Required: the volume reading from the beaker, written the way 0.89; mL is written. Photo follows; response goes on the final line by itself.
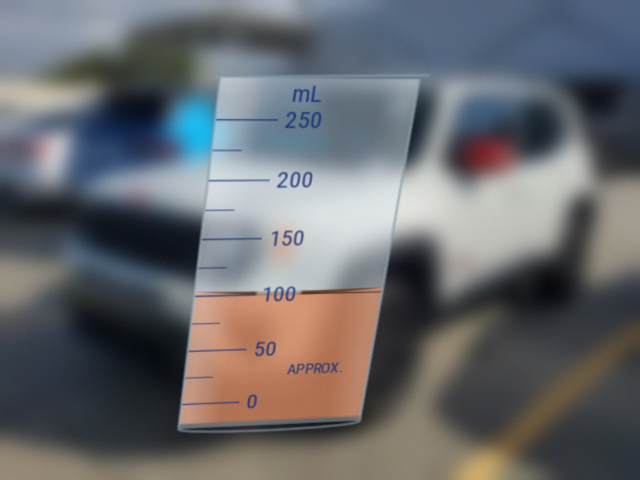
100; mL
